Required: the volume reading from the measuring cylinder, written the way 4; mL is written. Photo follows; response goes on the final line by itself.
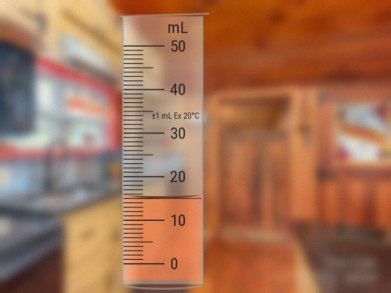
15; mL
